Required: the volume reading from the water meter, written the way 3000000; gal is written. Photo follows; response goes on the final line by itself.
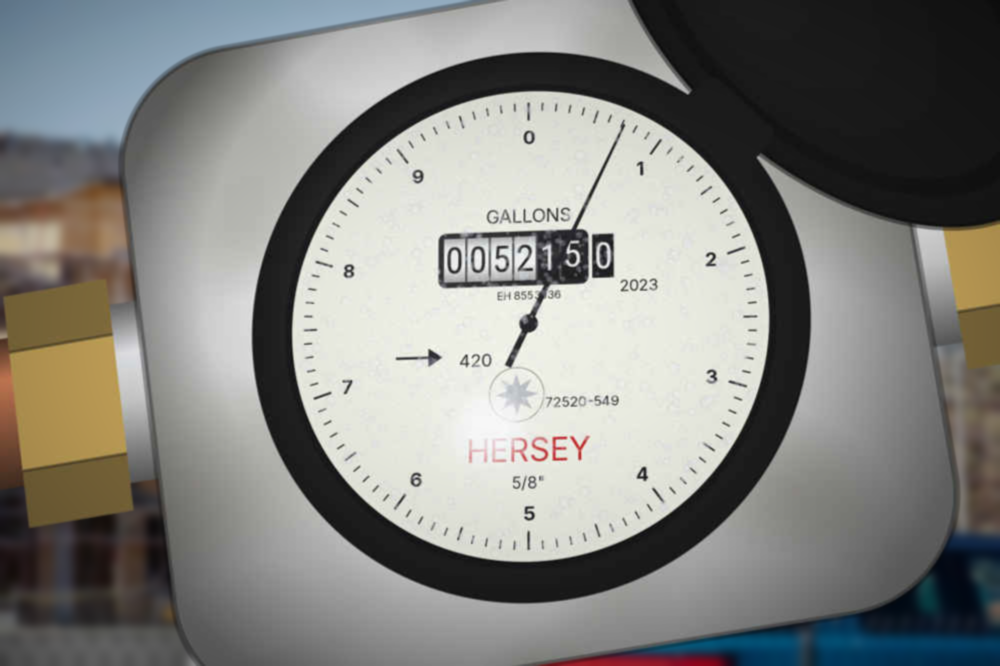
52150.7; gal
